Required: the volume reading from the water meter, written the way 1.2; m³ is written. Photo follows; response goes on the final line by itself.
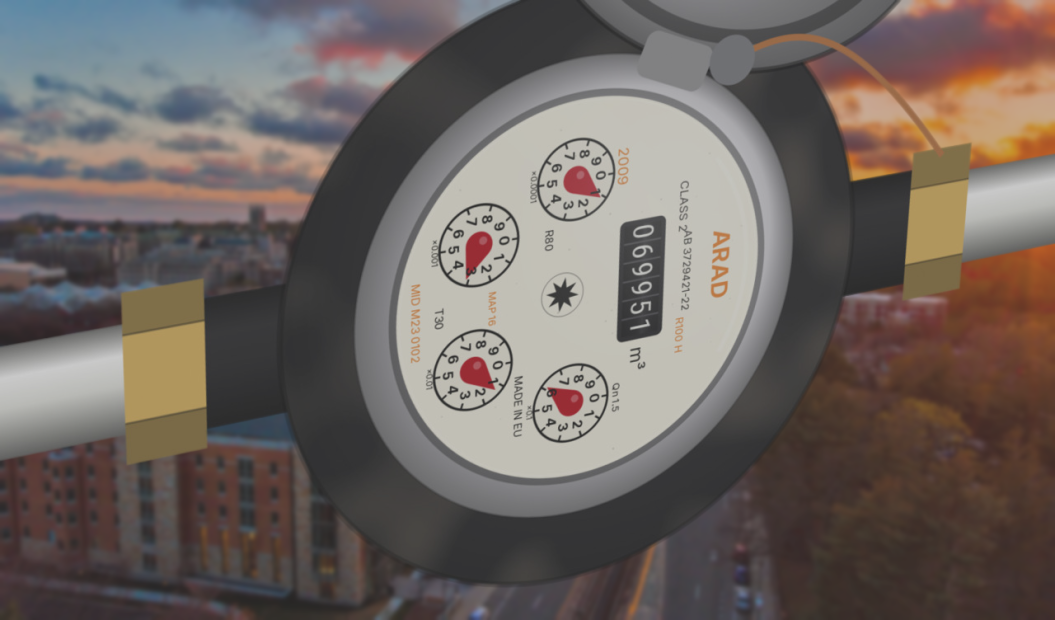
69951.6131; m³
